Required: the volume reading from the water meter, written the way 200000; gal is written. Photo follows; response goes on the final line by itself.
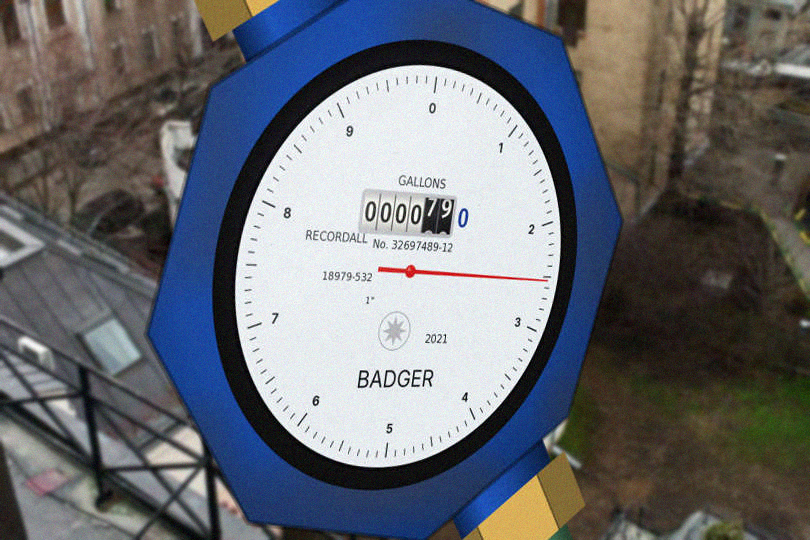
792.5; gal
